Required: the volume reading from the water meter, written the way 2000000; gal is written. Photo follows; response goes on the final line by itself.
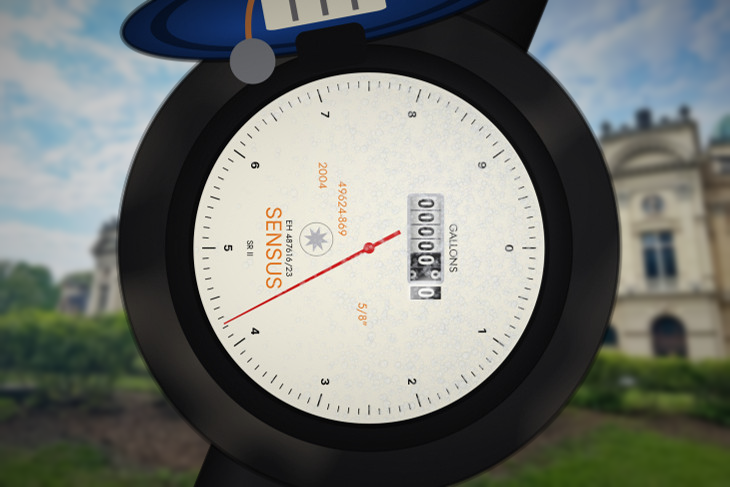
84.2; gal
